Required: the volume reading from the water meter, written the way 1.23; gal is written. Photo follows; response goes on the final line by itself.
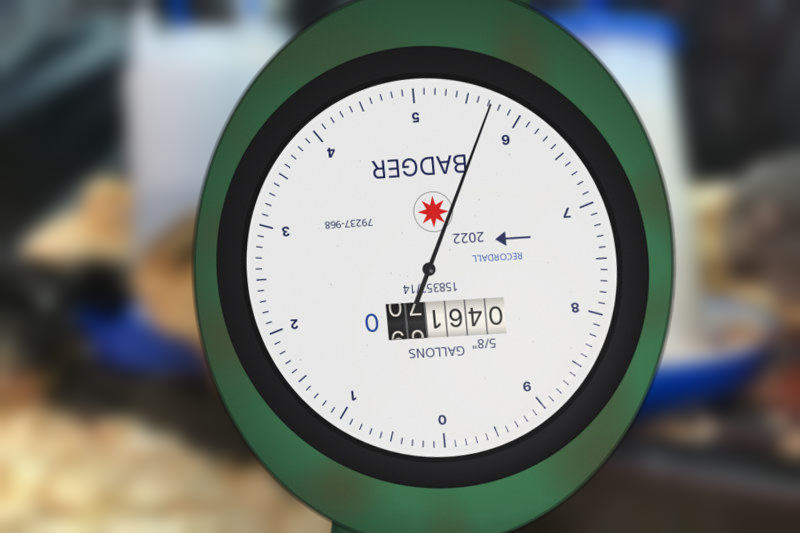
461695.7; gal
